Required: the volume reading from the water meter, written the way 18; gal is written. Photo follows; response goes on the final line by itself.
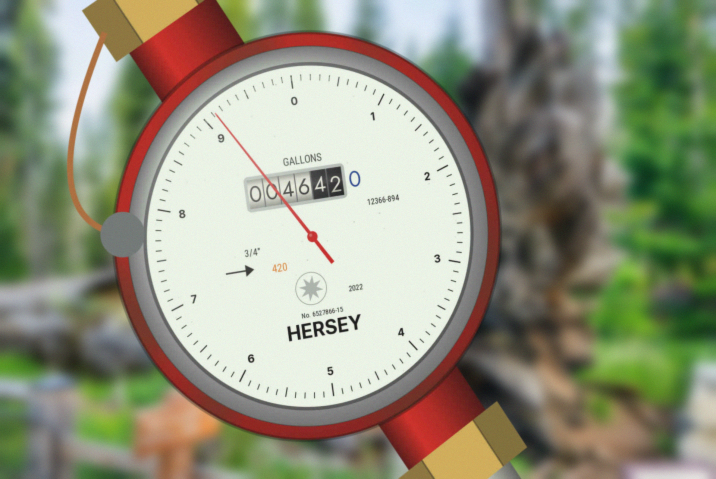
46419.1; gal
